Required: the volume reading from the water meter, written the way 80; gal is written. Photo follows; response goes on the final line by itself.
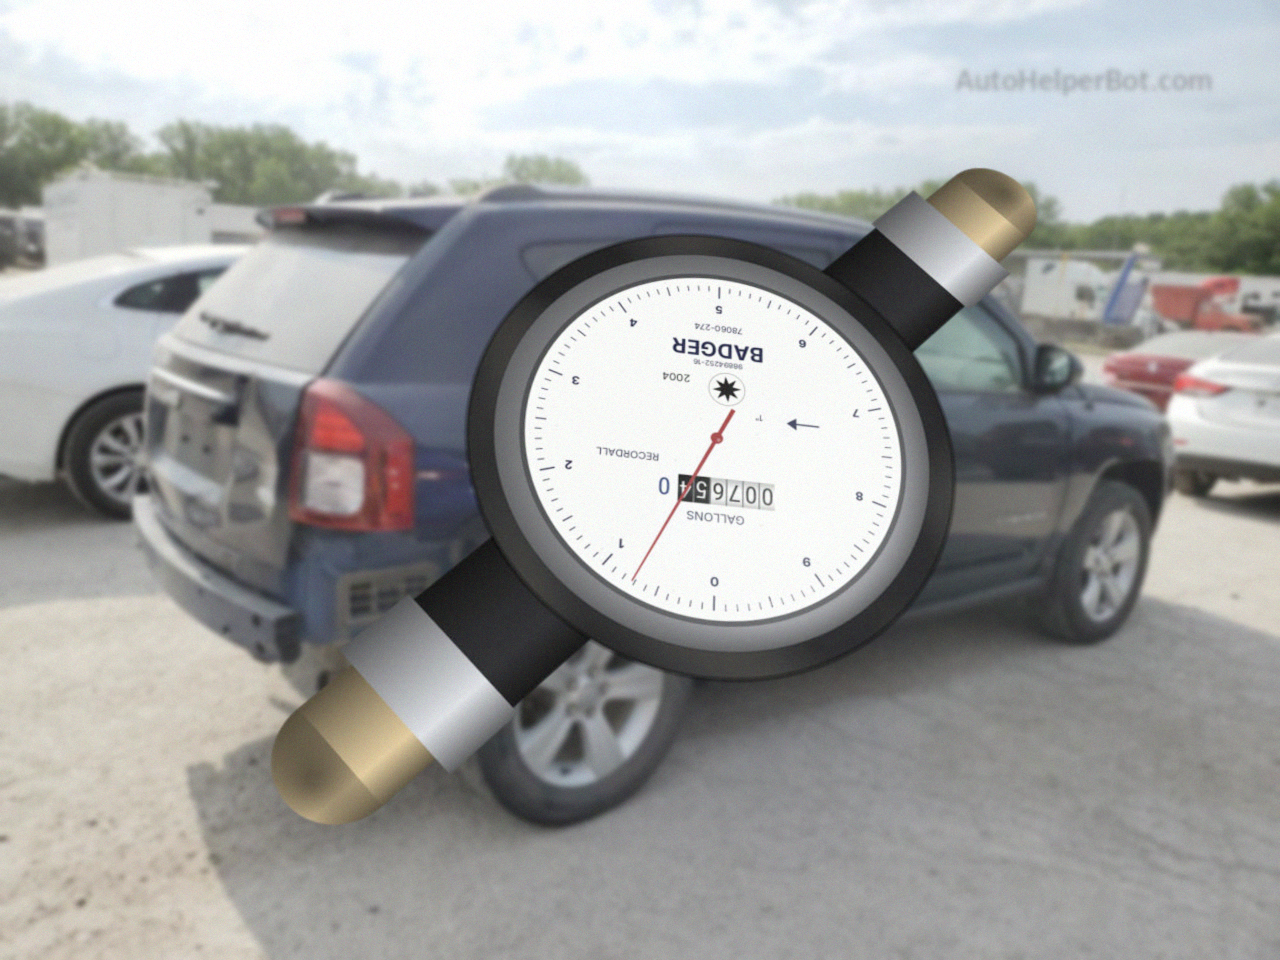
76540.7; gal
